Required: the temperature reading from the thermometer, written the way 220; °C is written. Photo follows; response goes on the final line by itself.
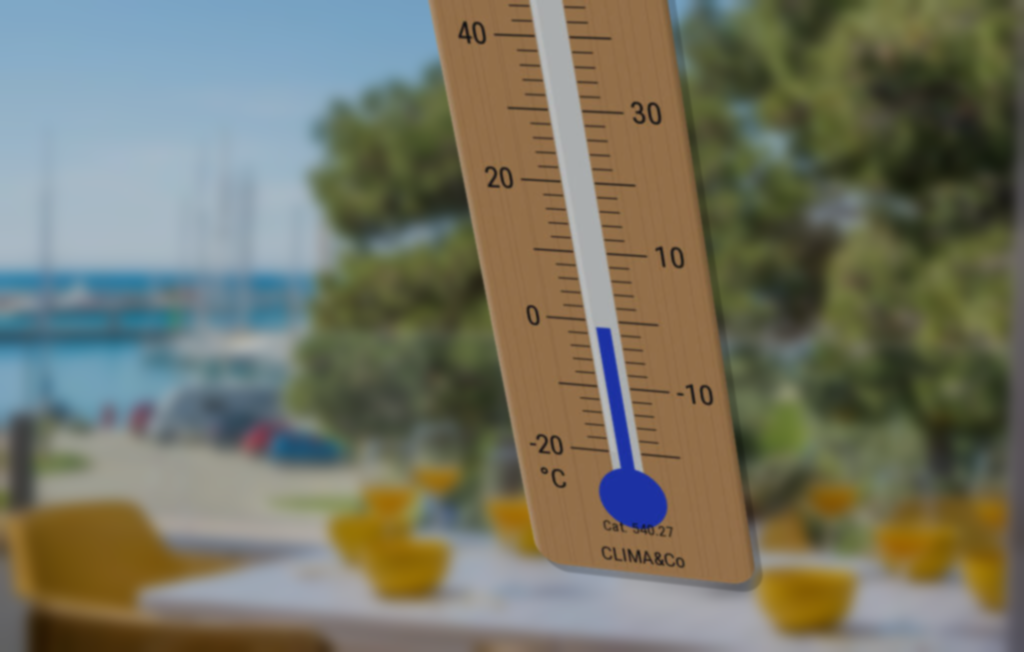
-1; °C
